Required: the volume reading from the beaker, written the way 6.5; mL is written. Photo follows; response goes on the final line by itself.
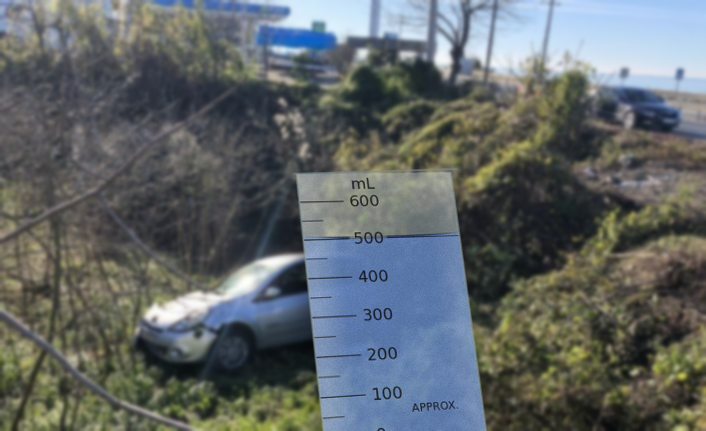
500; mL
